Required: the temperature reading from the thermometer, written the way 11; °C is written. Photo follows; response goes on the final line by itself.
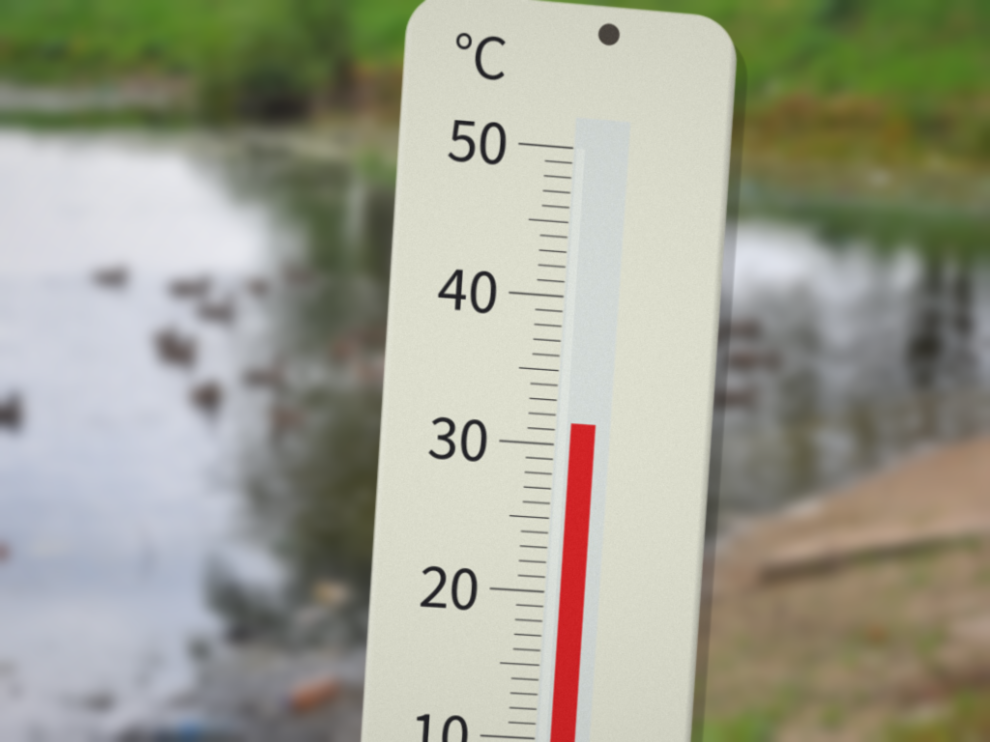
31.5; °C
